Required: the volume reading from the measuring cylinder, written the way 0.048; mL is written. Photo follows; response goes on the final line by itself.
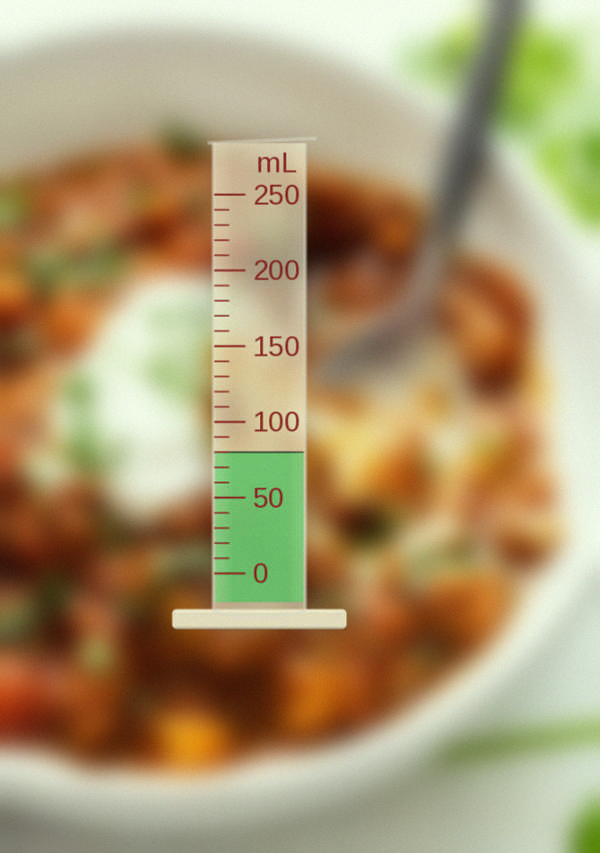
80; mL
